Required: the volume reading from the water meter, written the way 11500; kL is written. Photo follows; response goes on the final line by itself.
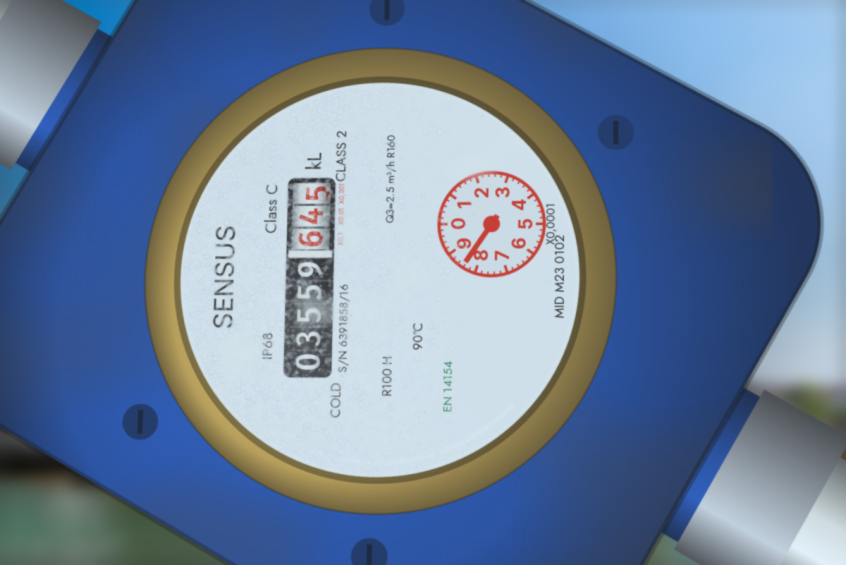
3559.6448; kL
